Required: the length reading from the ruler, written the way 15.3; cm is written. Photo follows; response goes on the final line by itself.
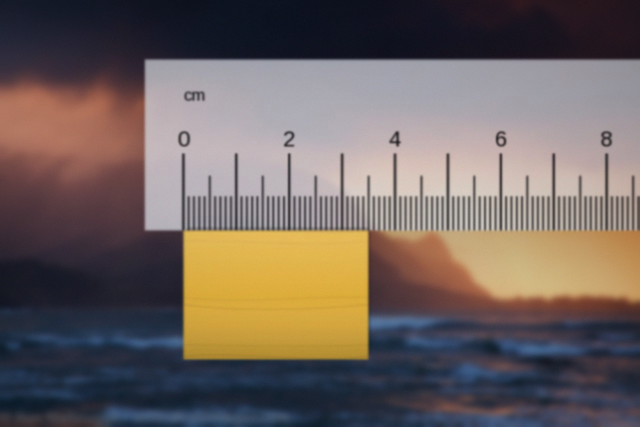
3.5; cm
